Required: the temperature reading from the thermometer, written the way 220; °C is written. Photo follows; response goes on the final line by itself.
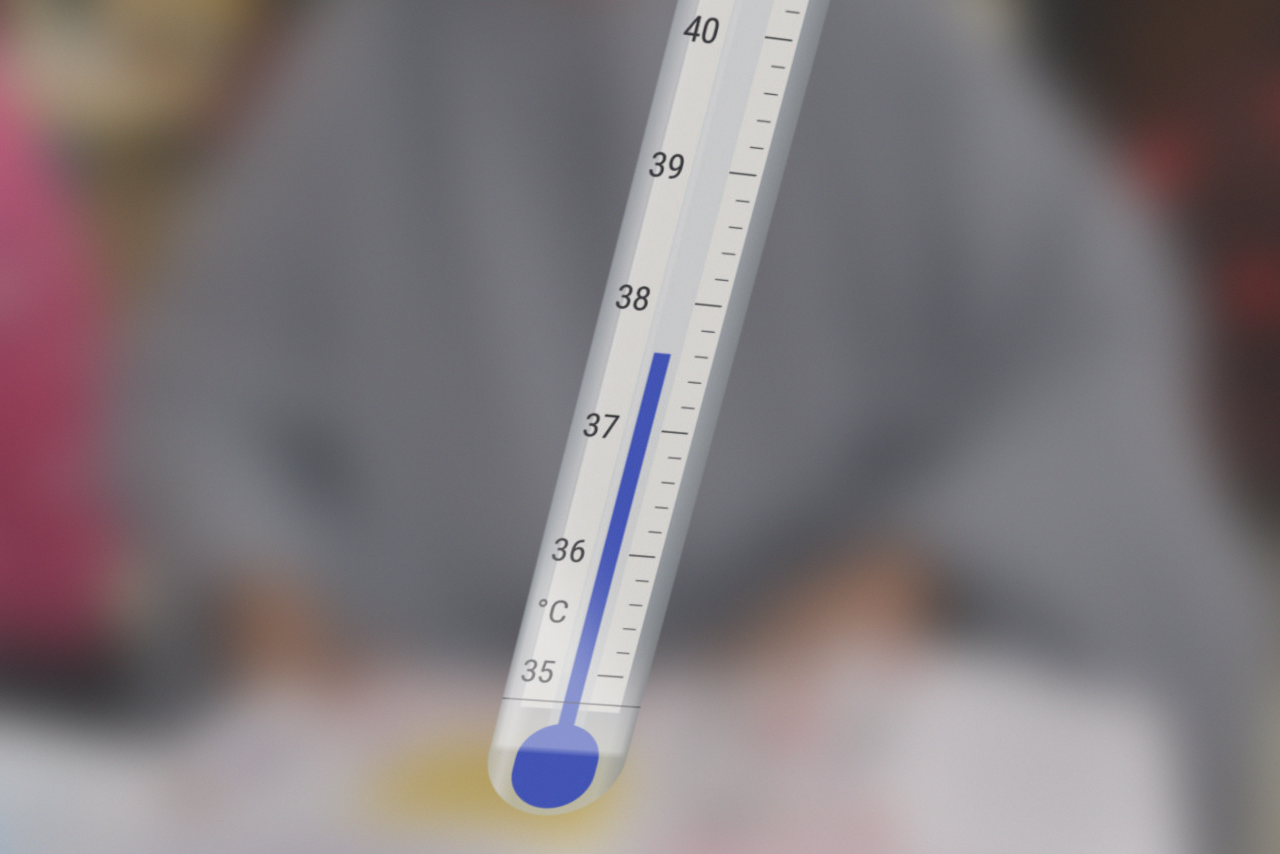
37.6; °C
